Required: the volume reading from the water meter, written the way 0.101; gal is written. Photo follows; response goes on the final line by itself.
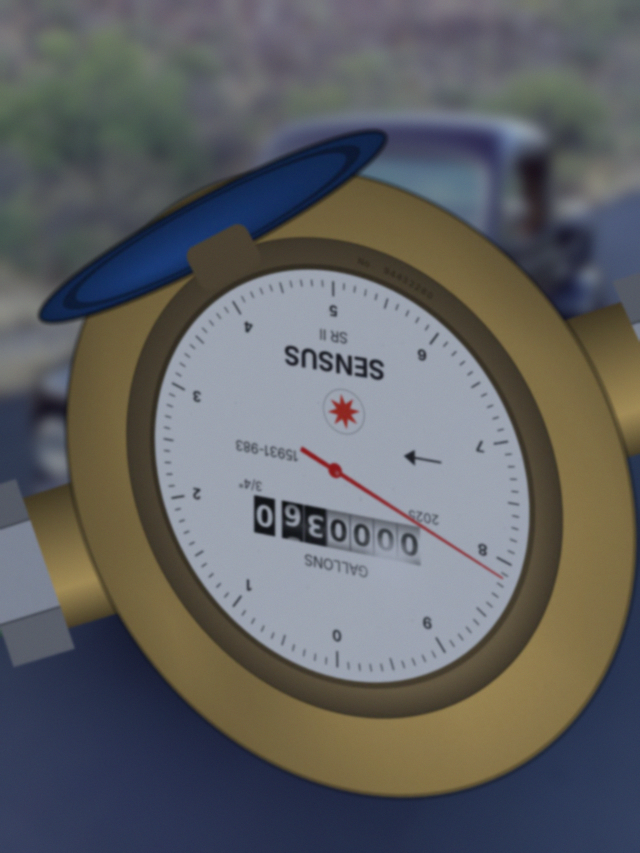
358.1; gal
